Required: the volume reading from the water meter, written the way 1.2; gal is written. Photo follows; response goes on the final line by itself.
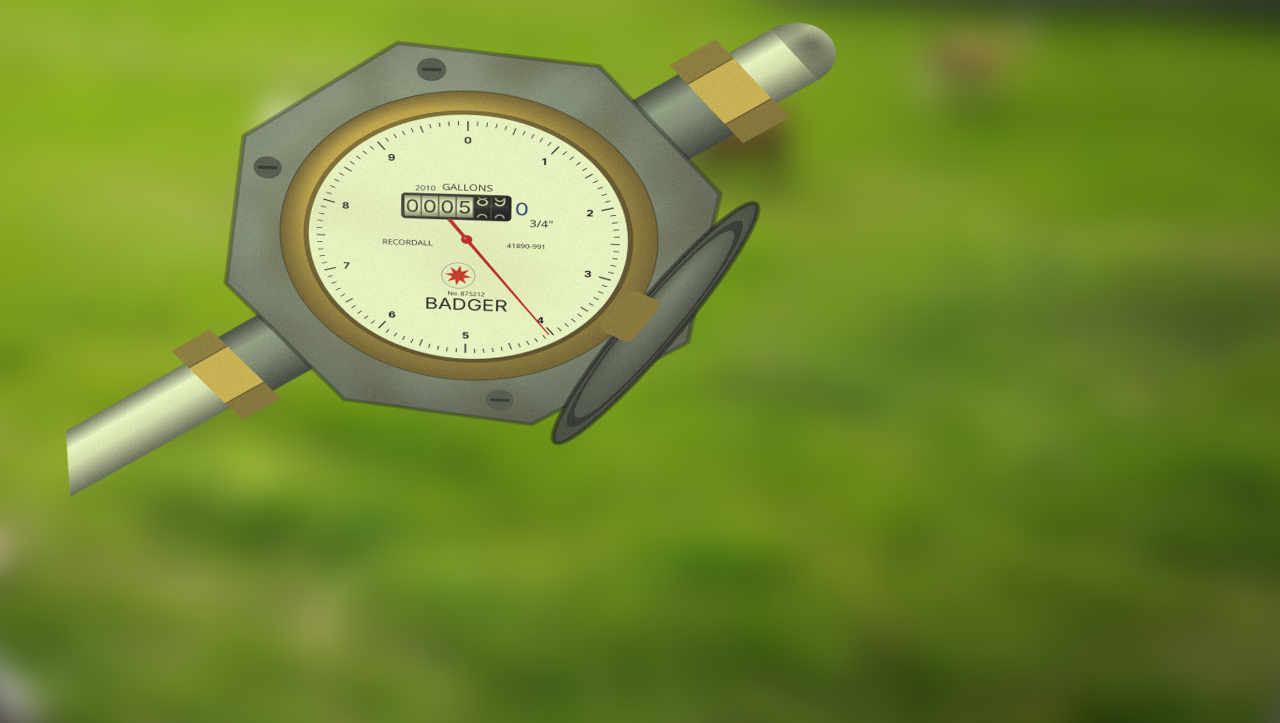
5894.0; gal
